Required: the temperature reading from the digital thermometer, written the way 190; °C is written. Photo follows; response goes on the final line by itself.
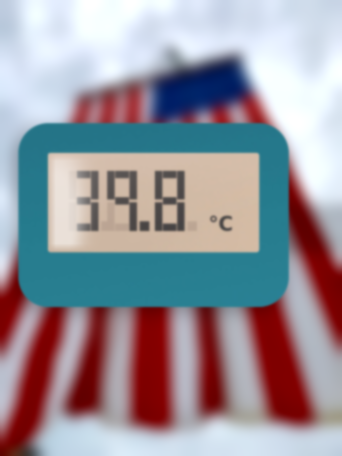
39.8; °C
